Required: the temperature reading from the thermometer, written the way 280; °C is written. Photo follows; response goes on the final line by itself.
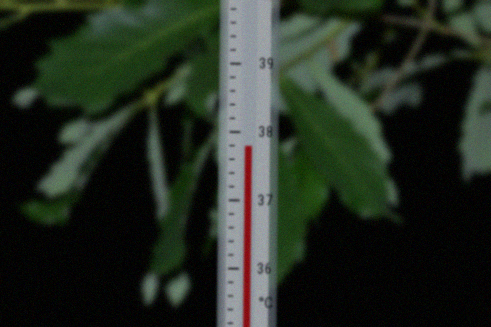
37.8; °C
